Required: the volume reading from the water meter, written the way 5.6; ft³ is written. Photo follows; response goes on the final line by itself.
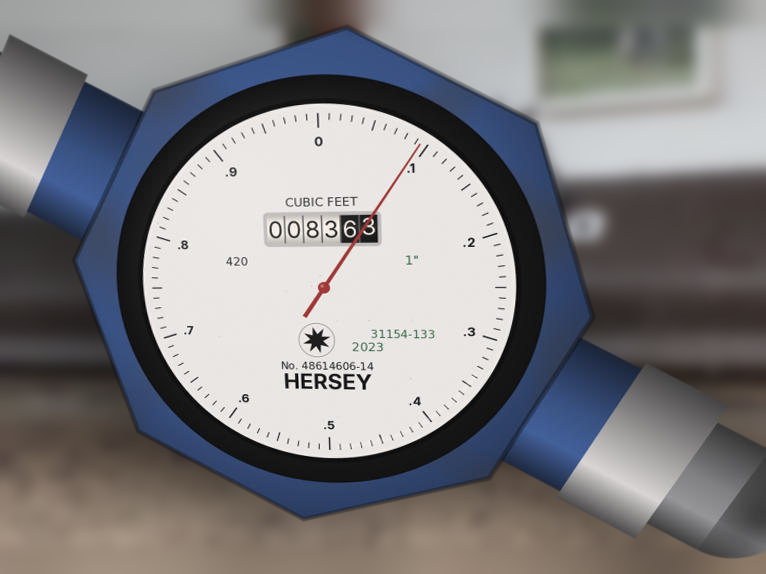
8363.09; ft³
